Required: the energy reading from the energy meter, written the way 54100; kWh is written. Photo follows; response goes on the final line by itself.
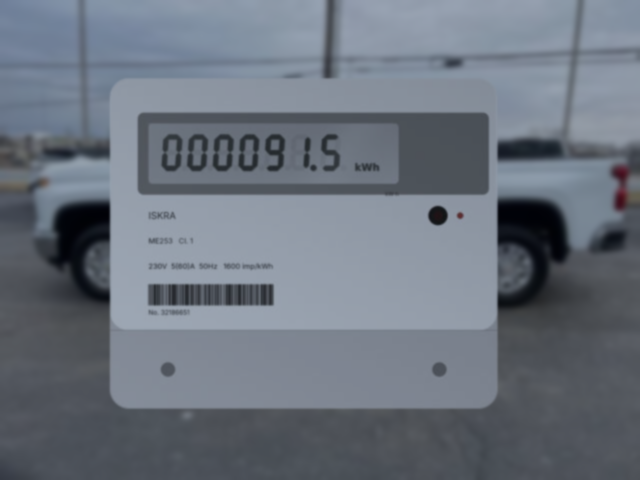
91.5; kWh
